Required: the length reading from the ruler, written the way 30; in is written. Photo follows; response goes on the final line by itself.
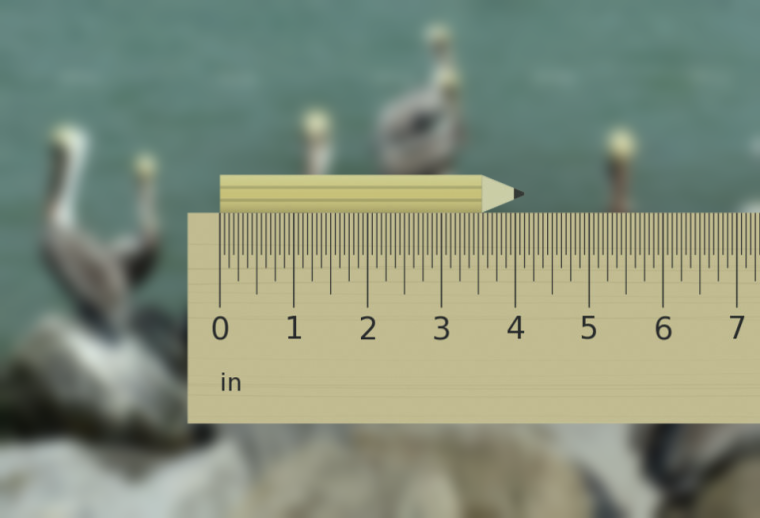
4.125; in
